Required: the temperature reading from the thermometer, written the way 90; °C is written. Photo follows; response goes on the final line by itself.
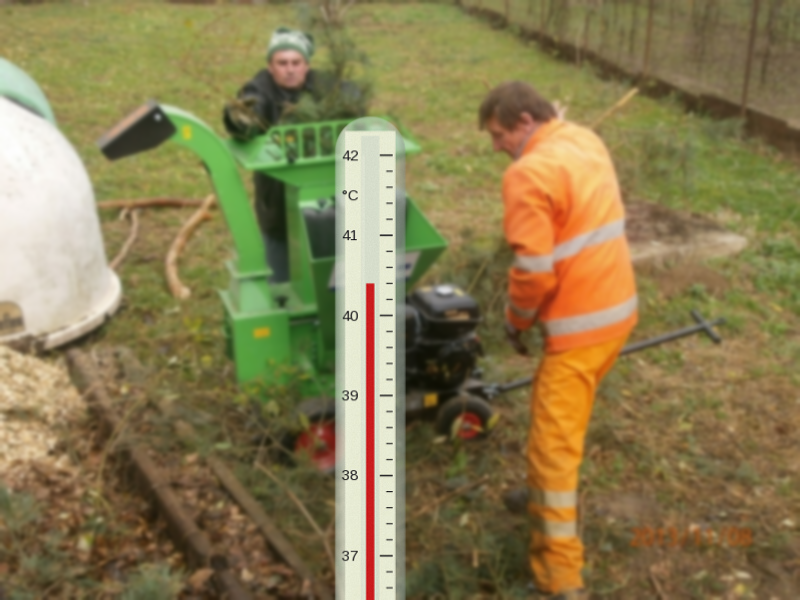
40.4; °C
